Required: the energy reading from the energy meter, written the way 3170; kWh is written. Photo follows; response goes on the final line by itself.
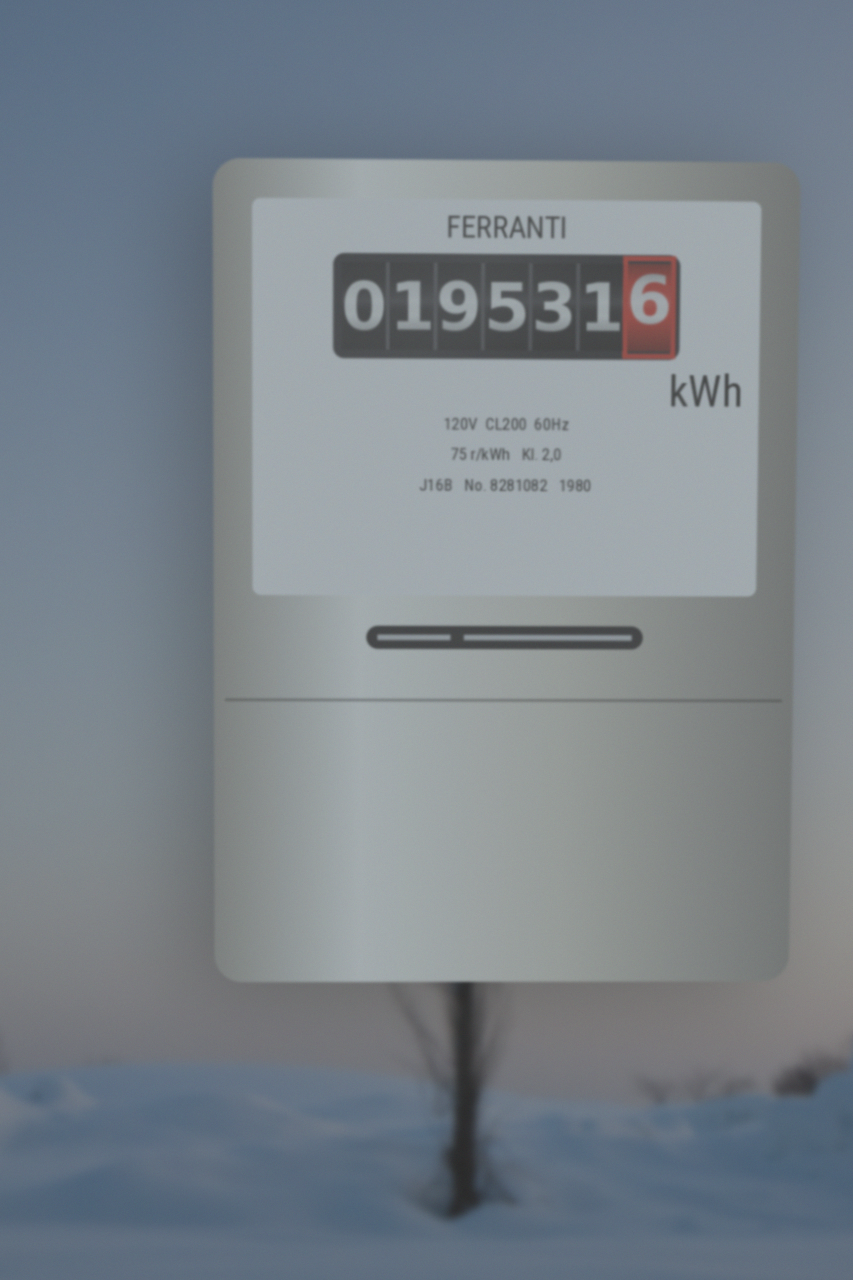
19531.6; kWh
